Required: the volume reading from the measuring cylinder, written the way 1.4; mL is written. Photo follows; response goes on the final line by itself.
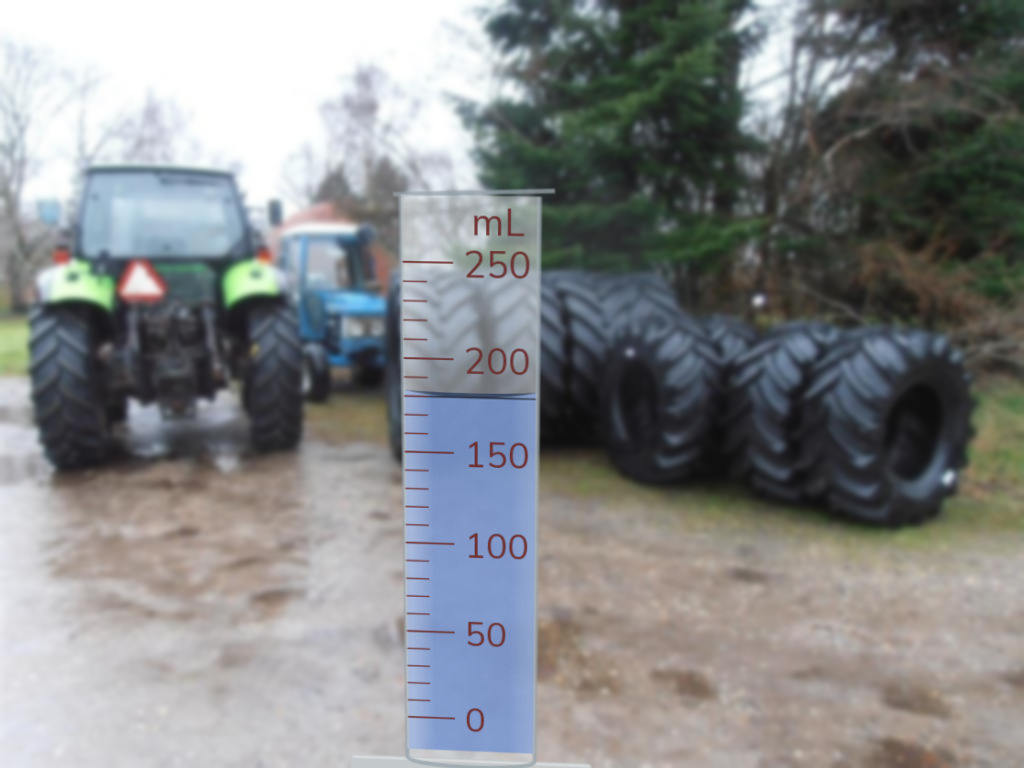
180; mL
